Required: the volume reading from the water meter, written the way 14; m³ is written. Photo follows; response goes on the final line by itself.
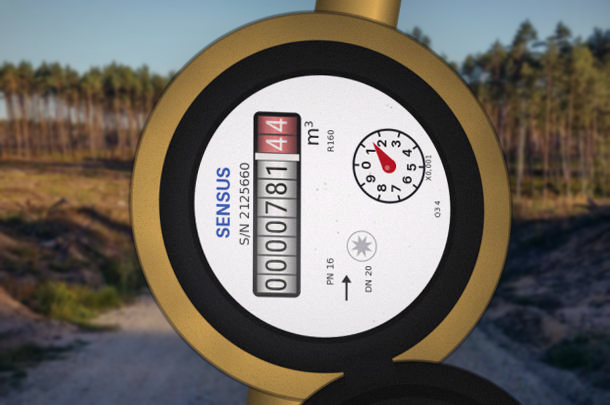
781.441; m³
